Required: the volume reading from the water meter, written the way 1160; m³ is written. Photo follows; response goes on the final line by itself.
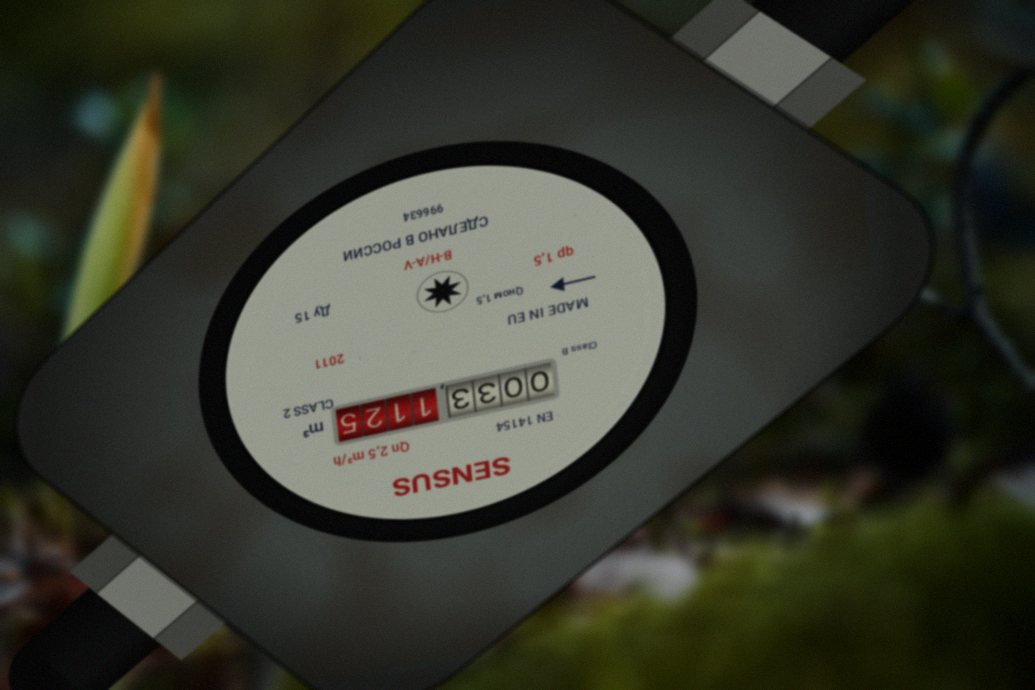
33.1125; m³
